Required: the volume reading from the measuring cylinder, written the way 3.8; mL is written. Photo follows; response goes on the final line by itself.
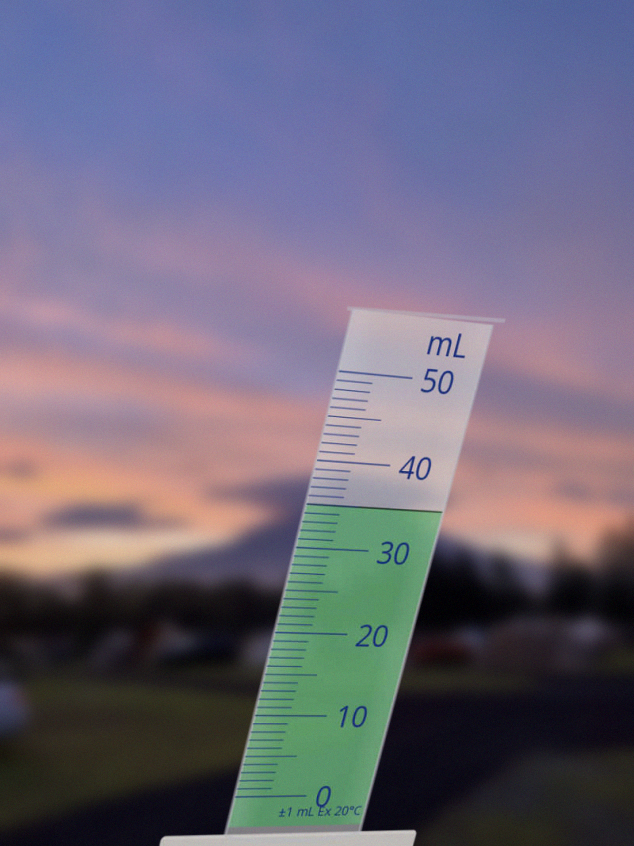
35; mL
